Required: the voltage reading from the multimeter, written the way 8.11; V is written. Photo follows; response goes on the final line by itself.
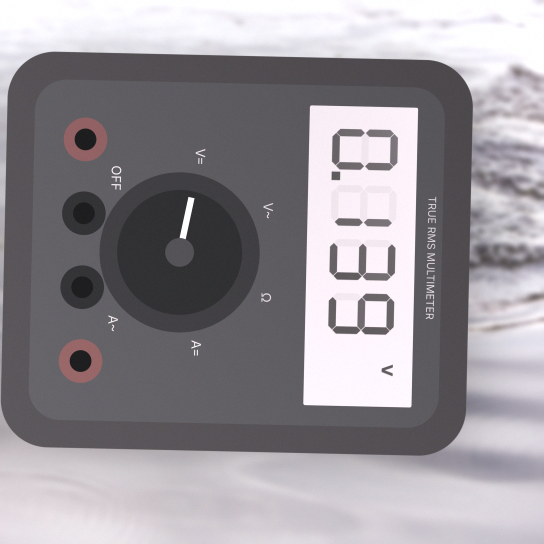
0.139; V
